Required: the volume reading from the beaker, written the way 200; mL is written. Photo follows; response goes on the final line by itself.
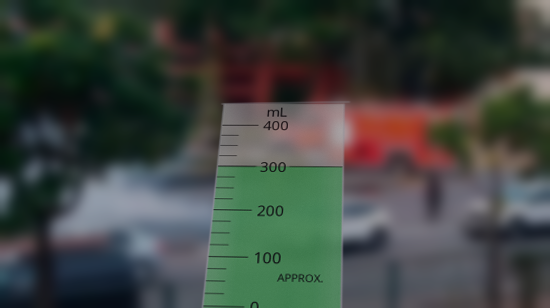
300; mL
